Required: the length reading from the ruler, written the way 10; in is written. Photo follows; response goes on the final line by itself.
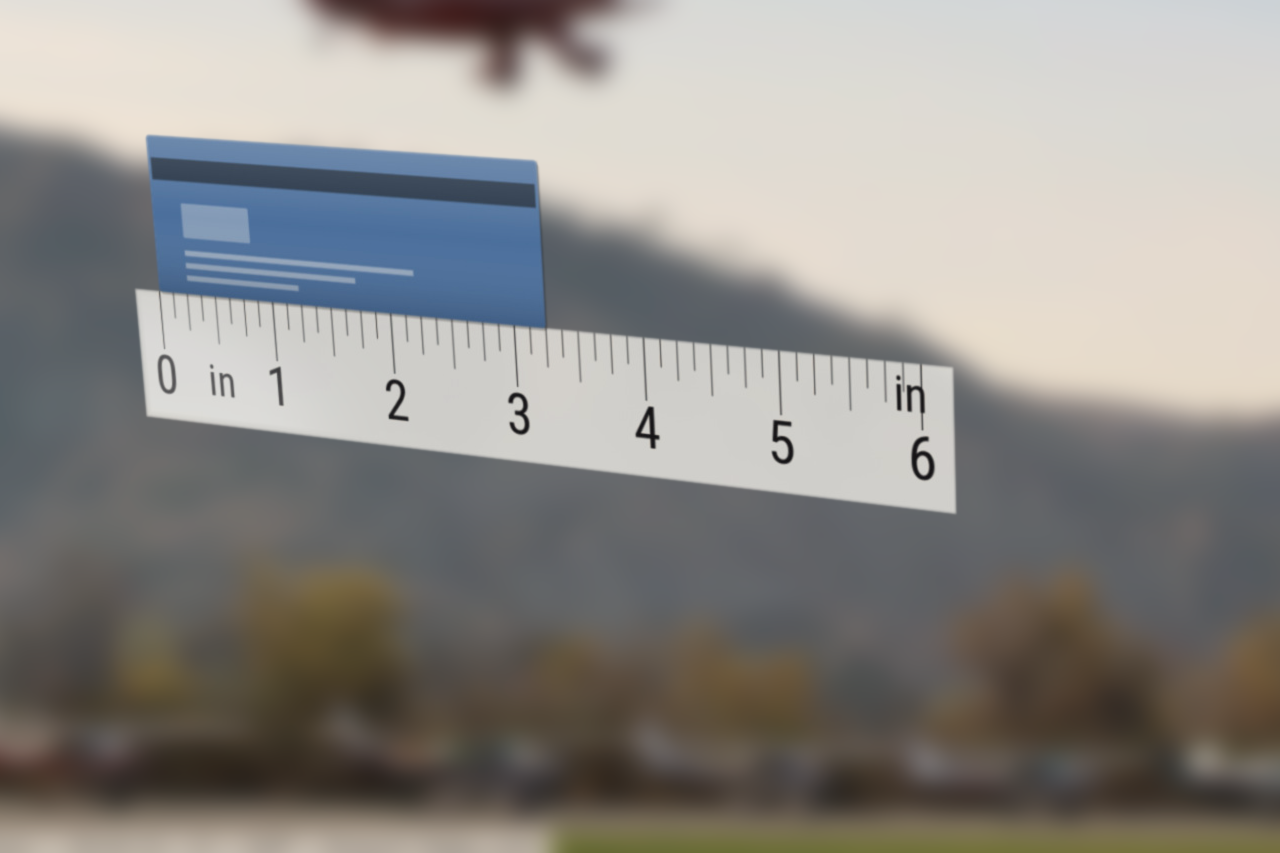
3.25; in
